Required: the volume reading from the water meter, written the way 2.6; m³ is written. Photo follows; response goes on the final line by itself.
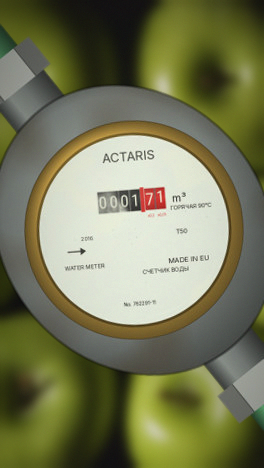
1.71; m³
